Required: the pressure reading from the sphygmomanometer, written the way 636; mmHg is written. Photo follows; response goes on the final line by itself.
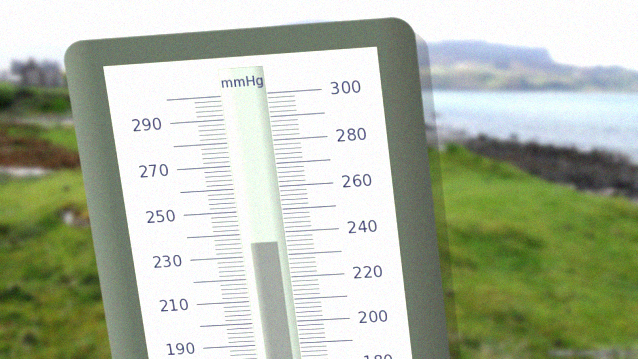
236; mmHg
